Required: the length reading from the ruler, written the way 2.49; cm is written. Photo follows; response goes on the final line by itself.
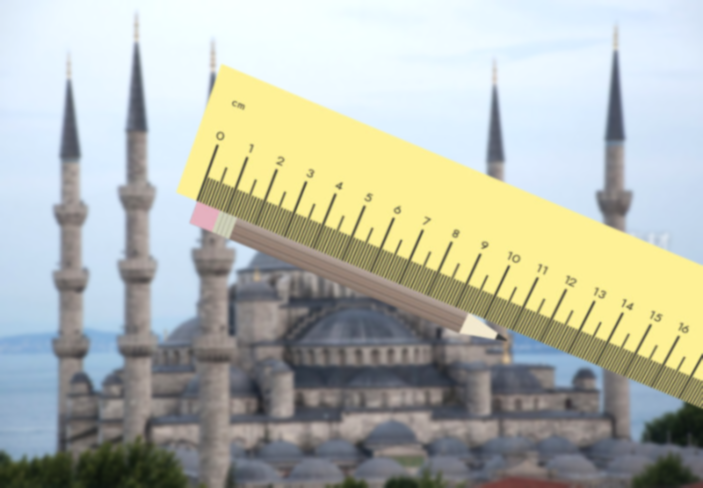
11; cm
